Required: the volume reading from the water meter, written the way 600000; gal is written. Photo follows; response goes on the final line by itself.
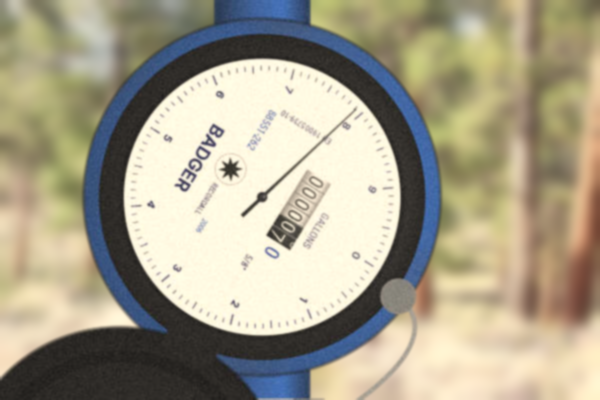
67.9; gal
